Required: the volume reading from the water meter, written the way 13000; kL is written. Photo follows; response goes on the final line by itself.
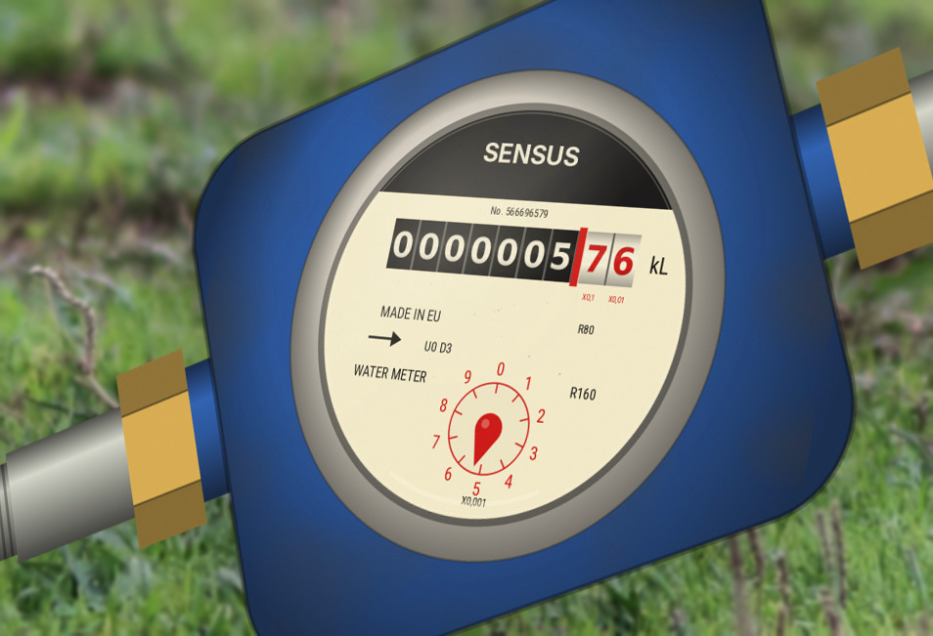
5.765; kL
